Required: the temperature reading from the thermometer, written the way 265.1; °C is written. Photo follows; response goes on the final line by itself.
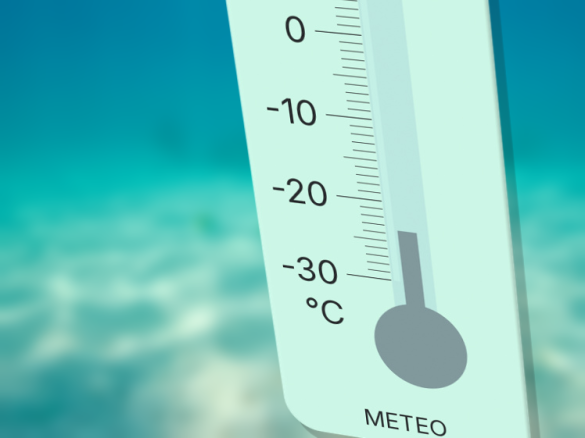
-23.5; °C
